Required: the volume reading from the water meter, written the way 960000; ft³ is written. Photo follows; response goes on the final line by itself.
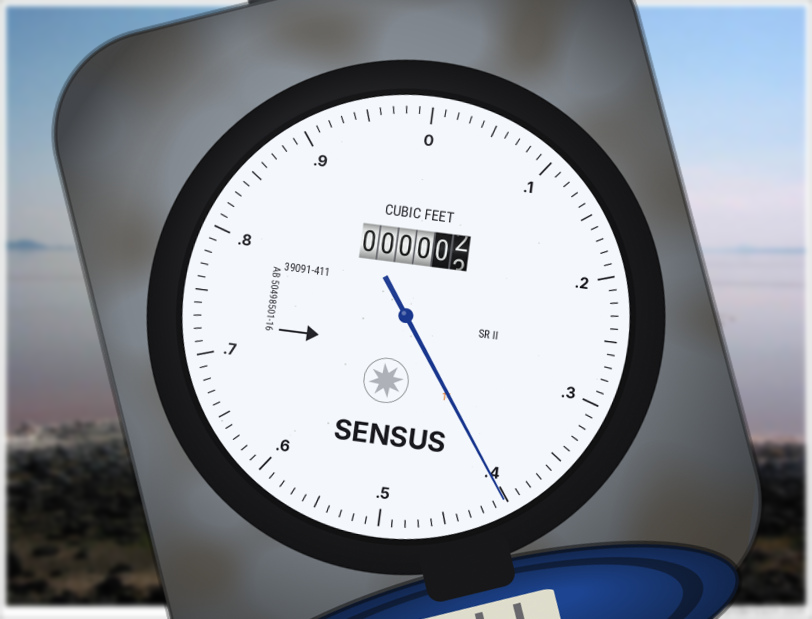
2.40; ft³
